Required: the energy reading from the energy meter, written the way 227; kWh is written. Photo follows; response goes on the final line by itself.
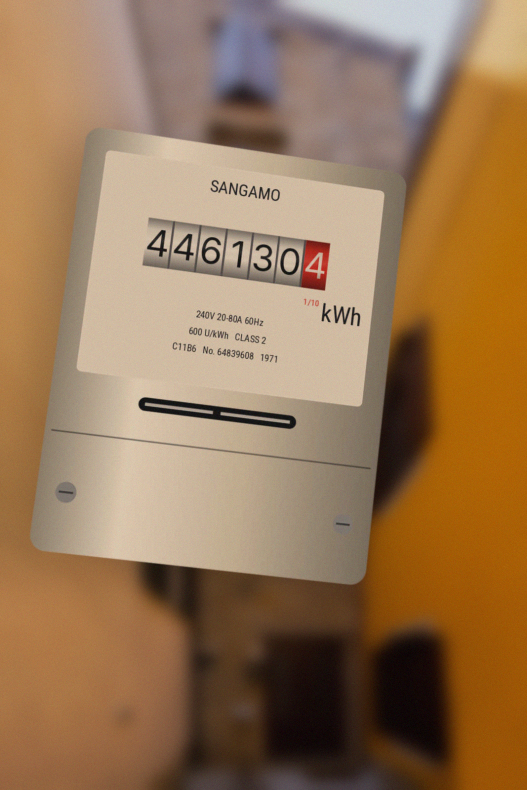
446130.4; kWh
